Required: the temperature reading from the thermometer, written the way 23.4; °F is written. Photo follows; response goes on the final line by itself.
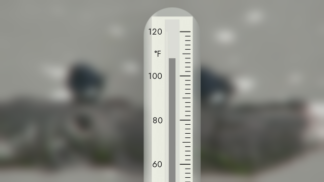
108; °F
